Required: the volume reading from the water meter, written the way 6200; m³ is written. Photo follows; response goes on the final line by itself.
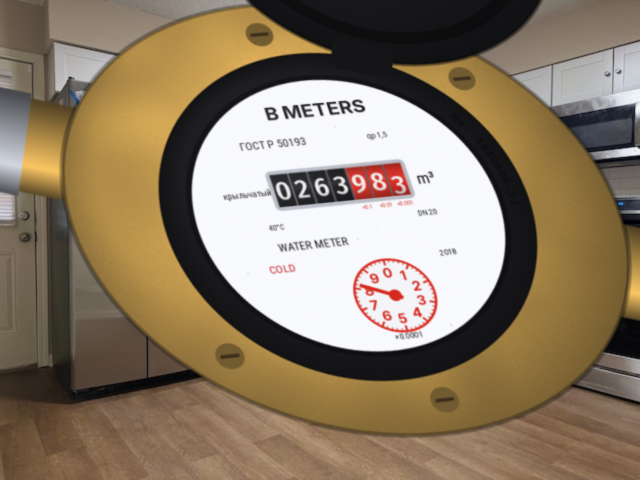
263.9828; m³
